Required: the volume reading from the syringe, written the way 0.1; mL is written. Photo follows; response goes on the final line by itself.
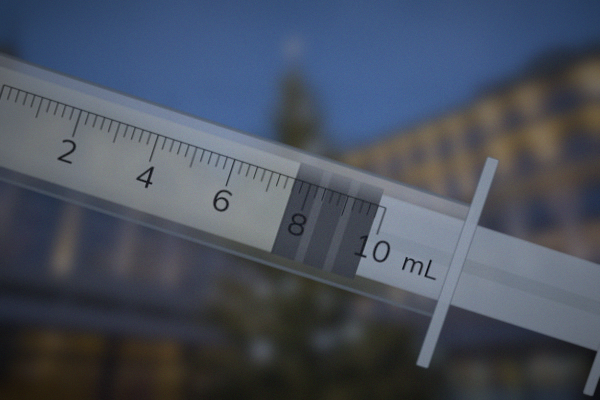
7.6; mL
